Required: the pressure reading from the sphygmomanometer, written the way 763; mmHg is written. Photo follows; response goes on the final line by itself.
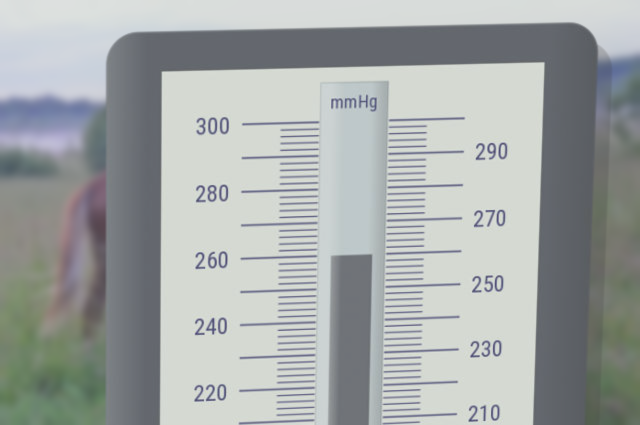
260; mmHg
